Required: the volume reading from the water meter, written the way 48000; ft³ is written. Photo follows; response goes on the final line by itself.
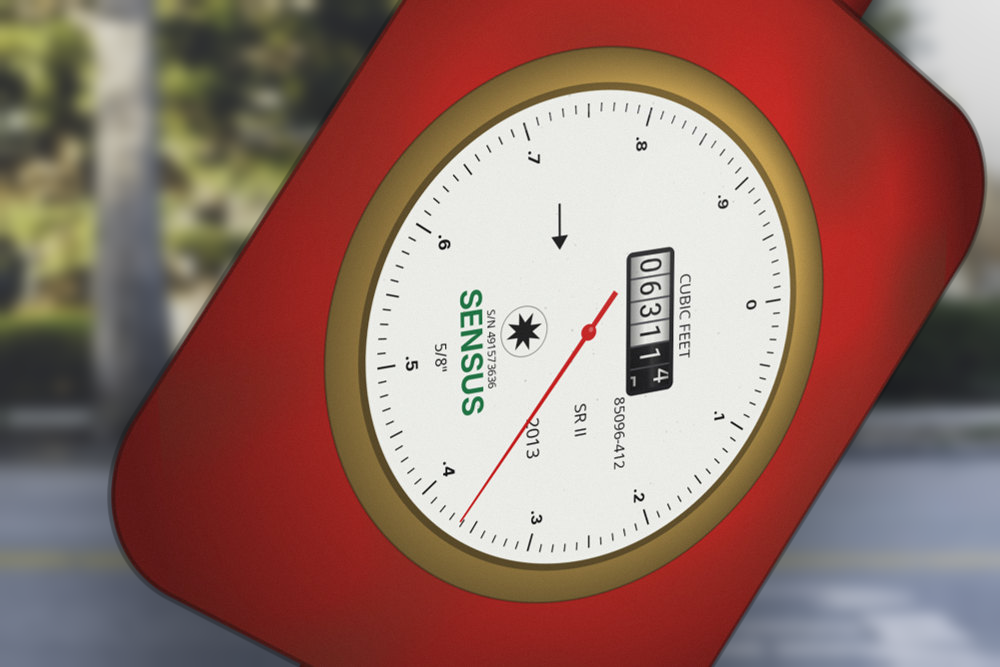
63114.36; ft³
